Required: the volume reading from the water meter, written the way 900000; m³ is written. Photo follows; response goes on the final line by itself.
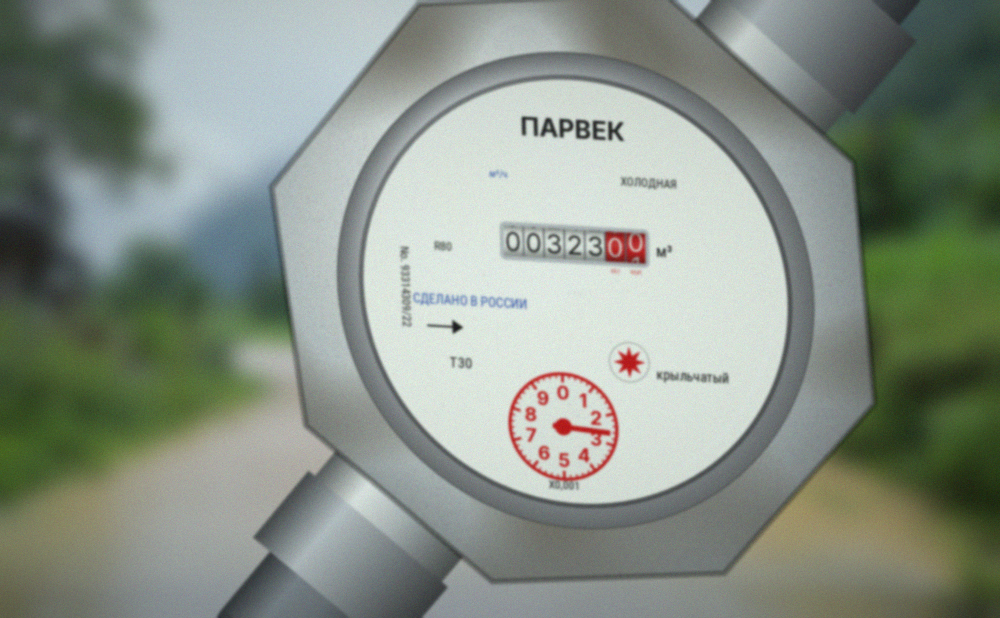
323.002; m³
